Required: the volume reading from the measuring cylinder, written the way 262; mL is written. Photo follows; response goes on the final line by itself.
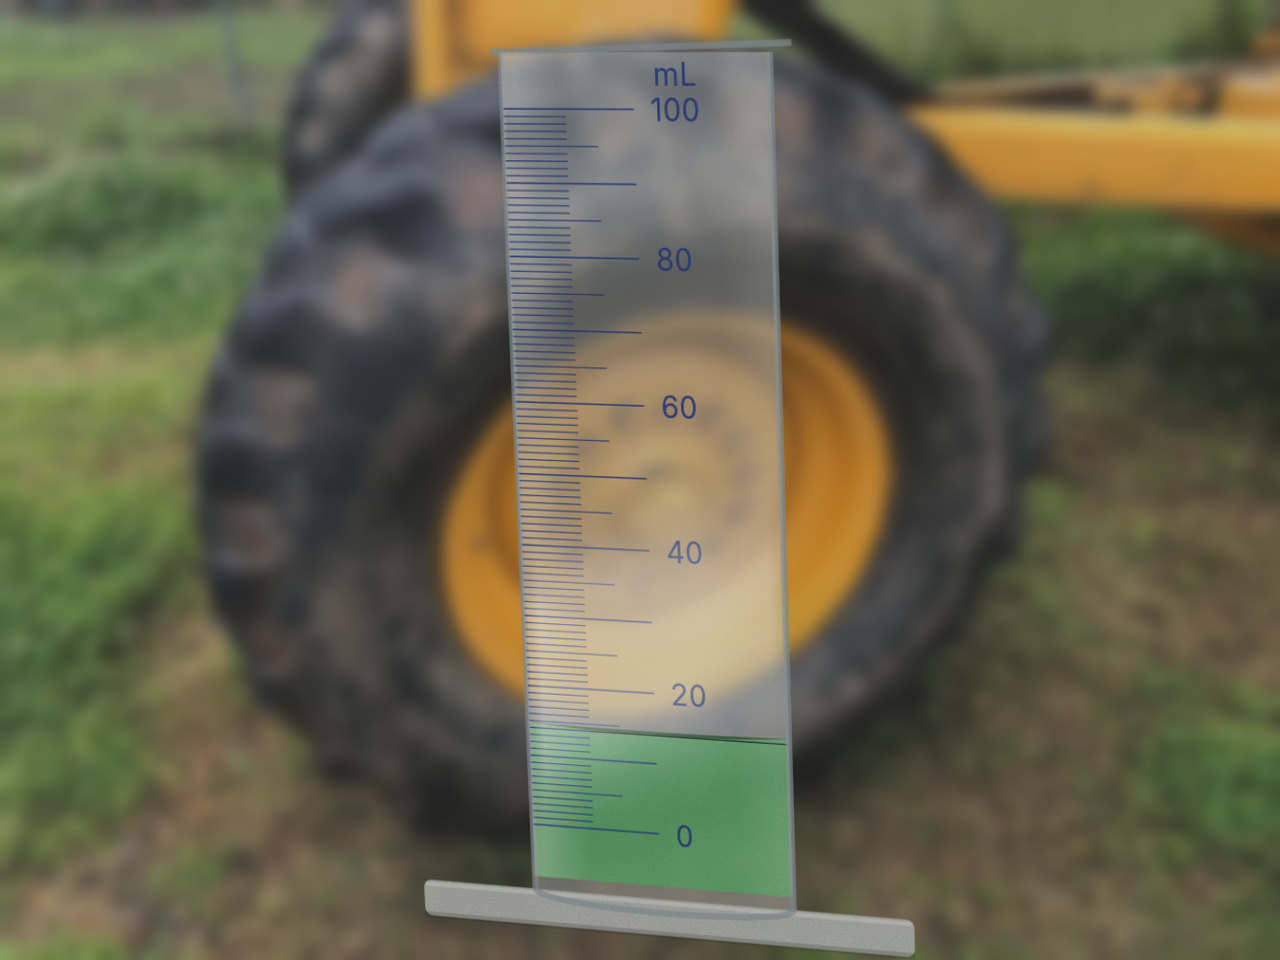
14; mL
